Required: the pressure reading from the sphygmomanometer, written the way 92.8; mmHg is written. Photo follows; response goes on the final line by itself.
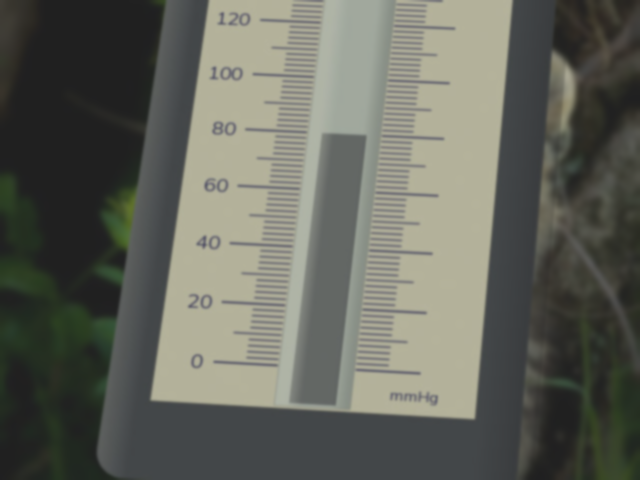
80; mmHg
